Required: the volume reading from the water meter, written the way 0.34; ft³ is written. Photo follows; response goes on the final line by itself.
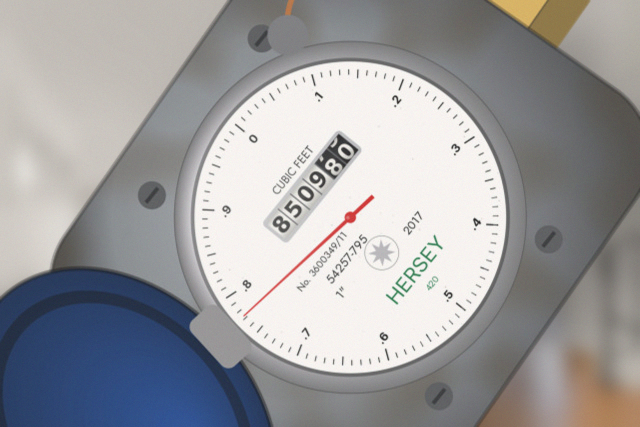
850979.77; ft³
